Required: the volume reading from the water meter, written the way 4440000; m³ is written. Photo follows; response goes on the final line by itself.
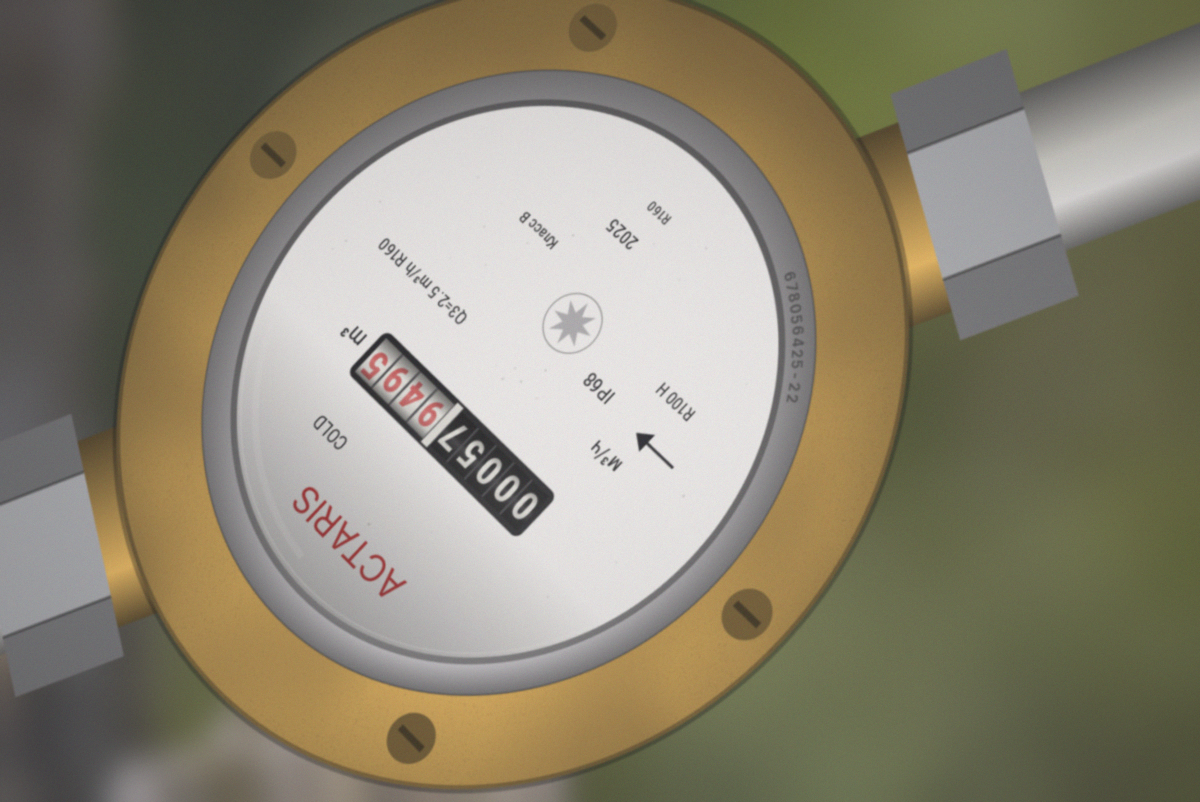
57.9495; m³
